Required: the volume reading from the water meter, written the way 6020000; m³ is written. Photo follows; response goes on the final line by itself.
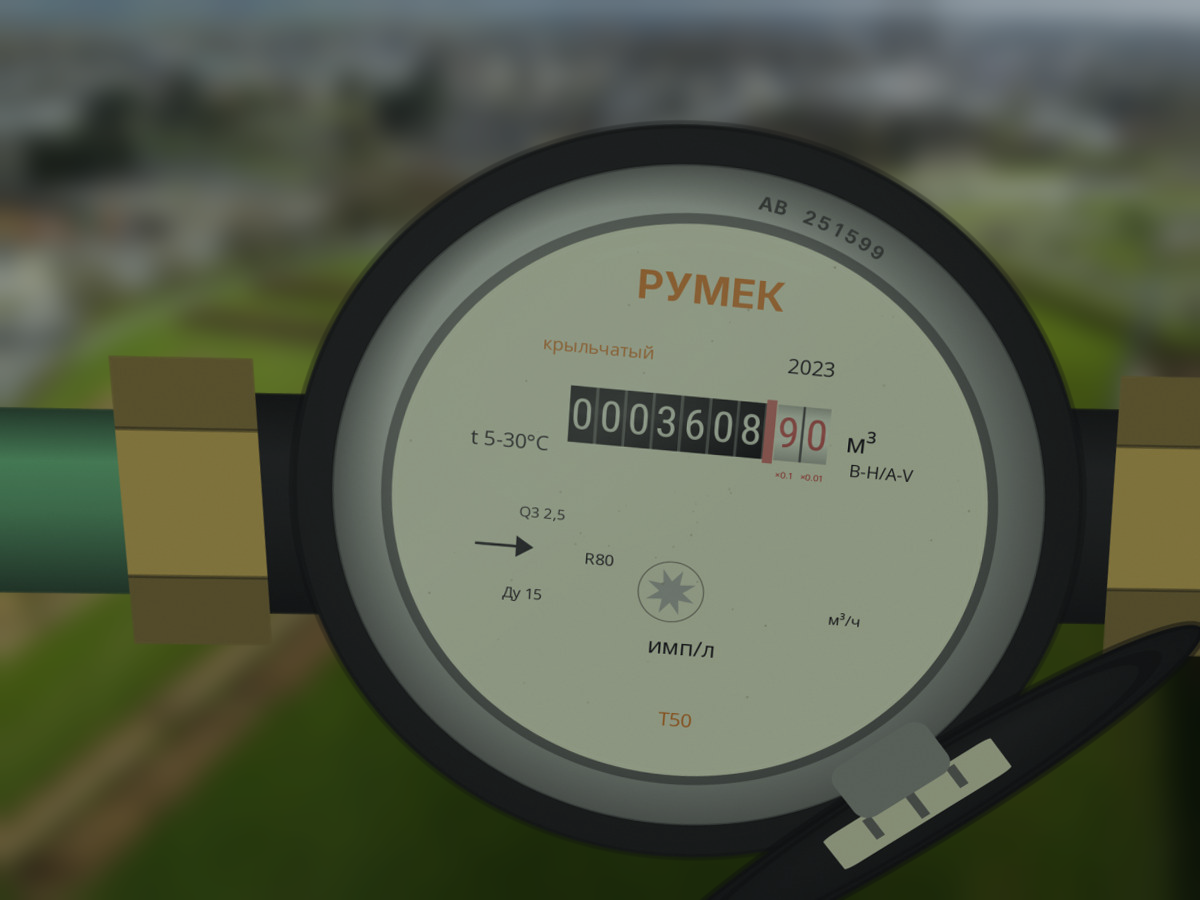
3608.90; m³
